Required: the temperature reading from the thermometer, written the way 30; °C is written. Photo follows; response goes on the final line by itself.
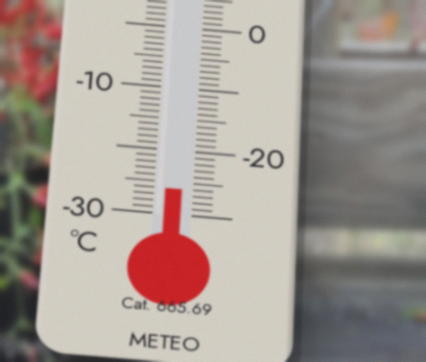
-26; °C
